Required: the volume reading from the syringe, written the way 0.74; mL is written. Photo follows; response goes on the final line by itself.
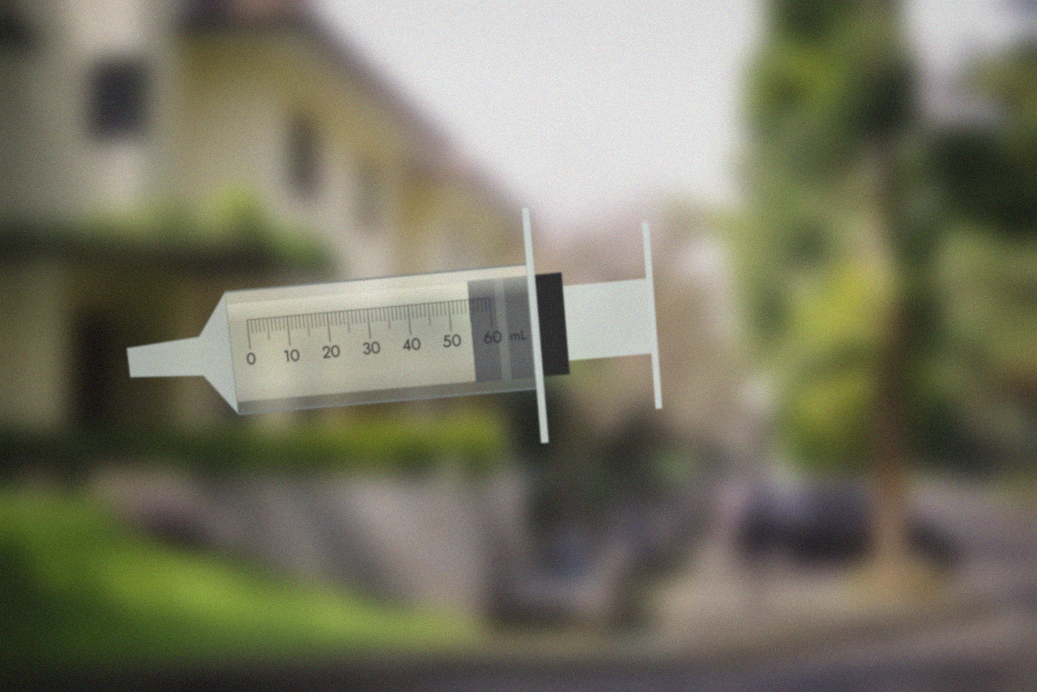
55; mL
